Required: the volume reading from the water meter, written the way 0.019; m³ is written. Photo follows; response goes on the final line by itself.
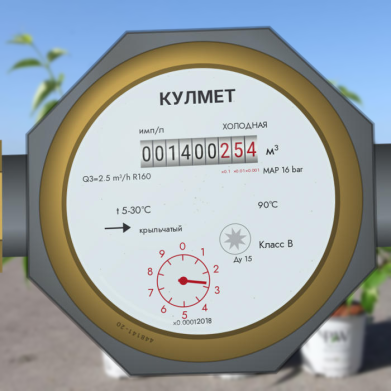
1400.2542; m³
